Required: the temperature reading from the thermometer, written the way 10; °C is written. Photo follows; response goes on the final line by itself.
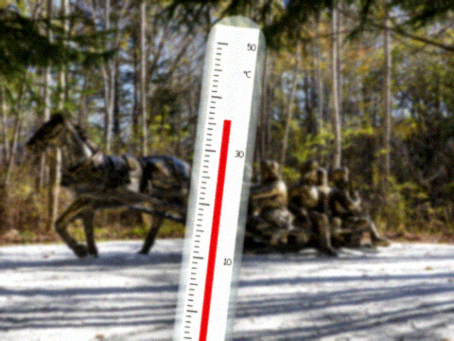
36; °C
